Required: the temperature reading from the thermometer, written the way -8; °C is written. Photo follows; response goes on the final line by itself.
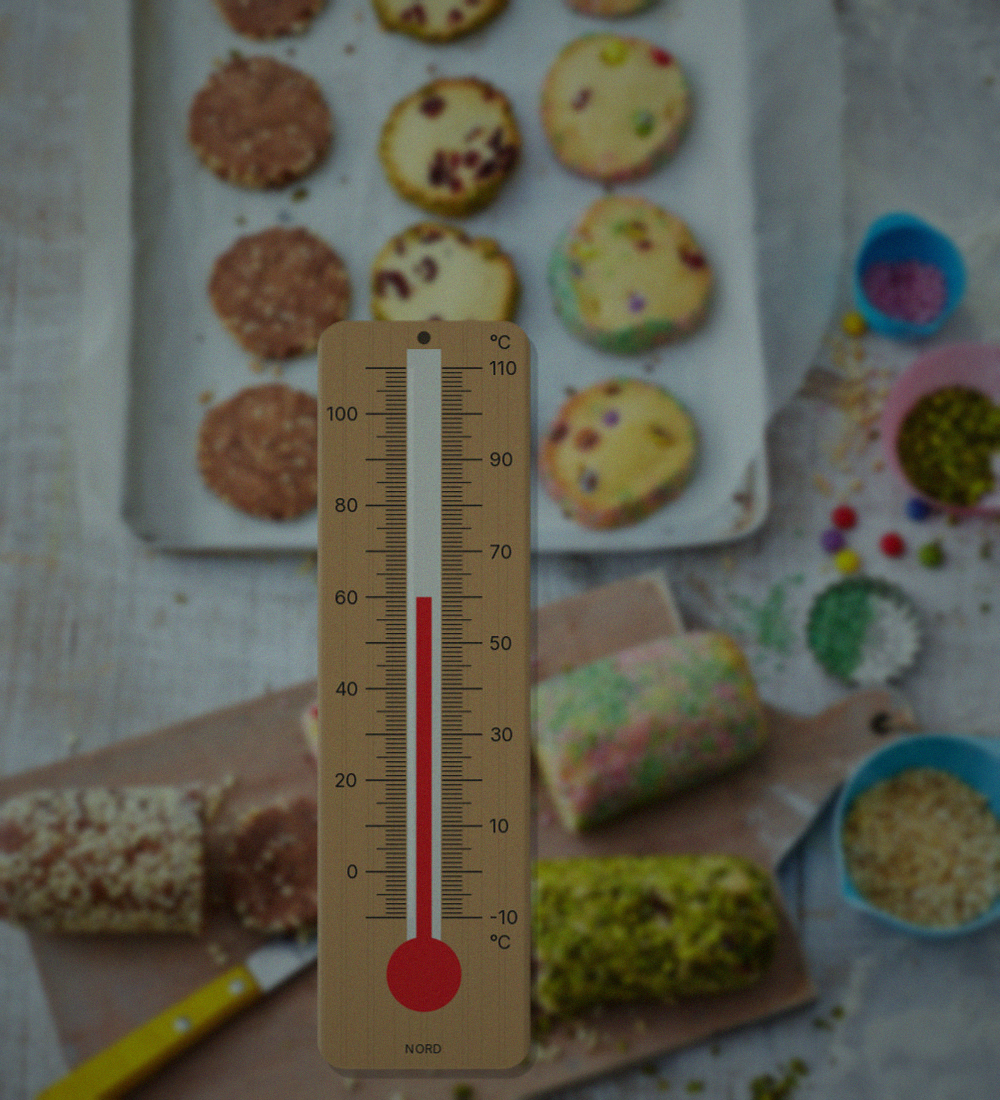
60; °C
